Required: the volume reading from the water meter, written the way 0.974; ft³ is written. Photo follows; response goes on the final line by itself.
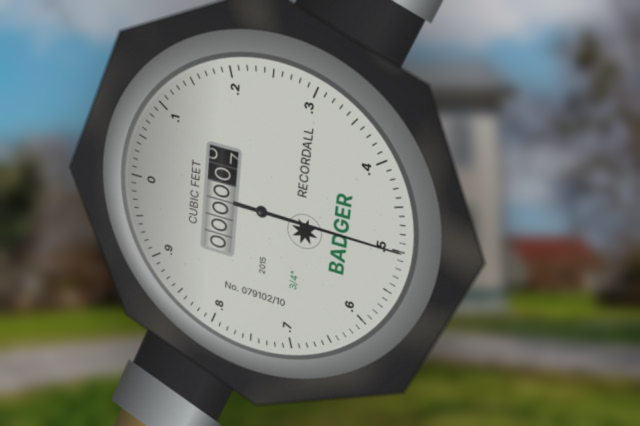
6.50; ft³
